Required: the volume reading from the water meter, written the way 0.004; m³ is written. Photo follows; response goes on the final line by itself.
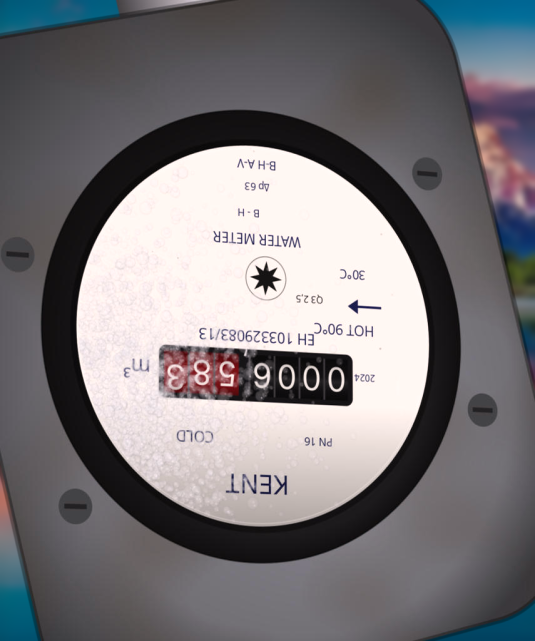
6.583; m³
